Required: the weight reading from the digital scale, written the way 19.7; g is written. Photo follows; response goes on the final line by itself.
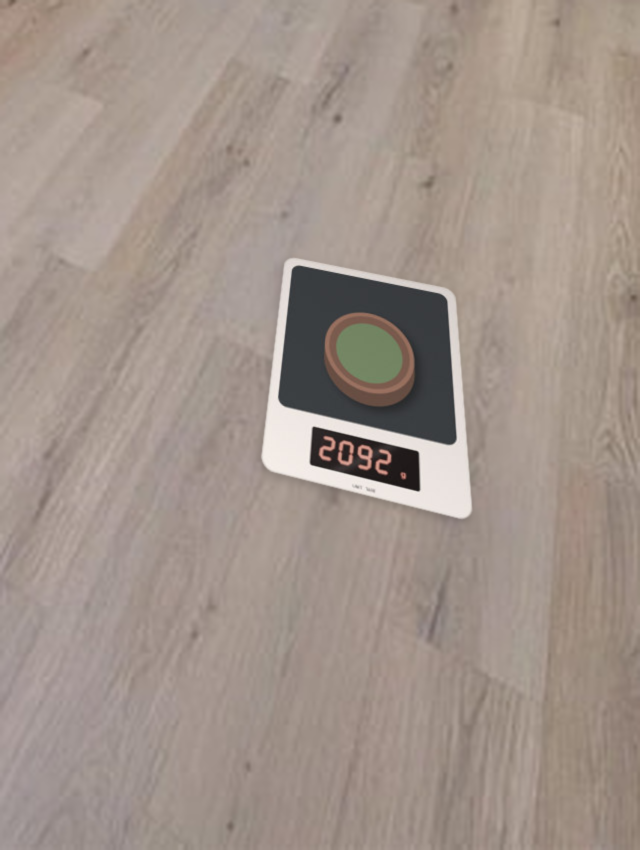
2092; g
